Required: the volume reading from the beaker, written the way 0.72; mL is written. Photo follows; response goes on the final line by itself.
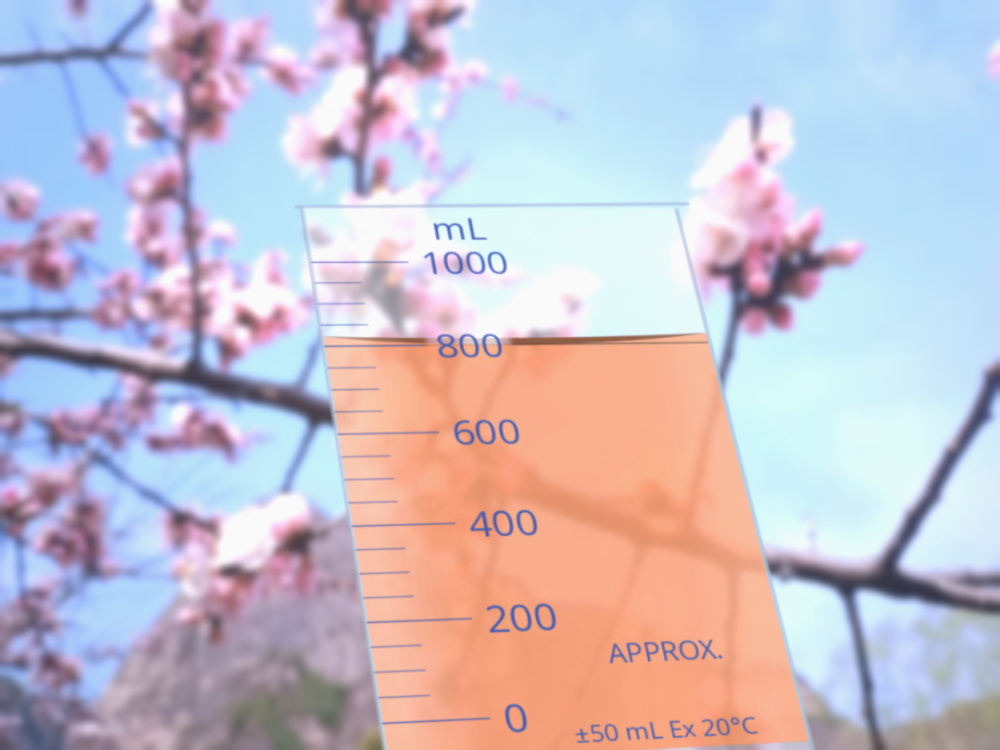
800; mL
